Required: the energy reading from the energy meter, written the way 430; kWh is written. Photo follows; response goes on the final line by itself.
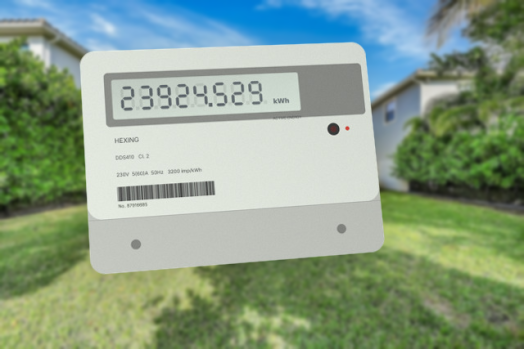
23924.529; kWh
